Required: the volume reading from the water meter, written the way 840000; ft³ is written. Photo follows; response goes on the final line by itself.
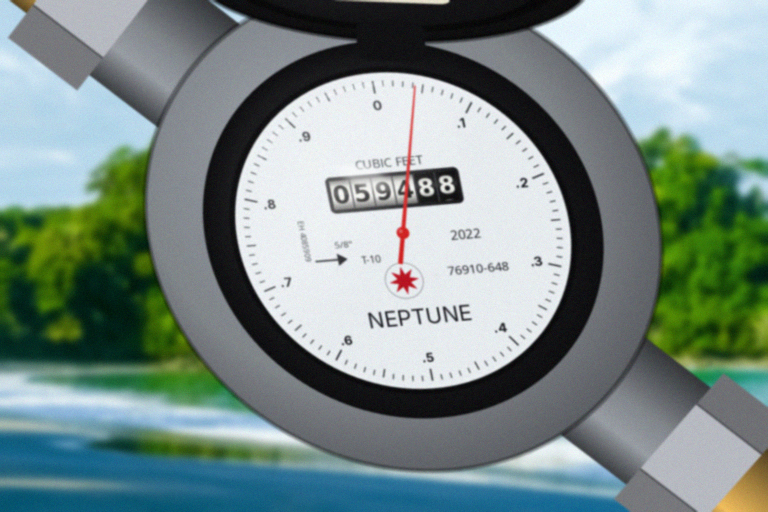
59488.04; ft³
